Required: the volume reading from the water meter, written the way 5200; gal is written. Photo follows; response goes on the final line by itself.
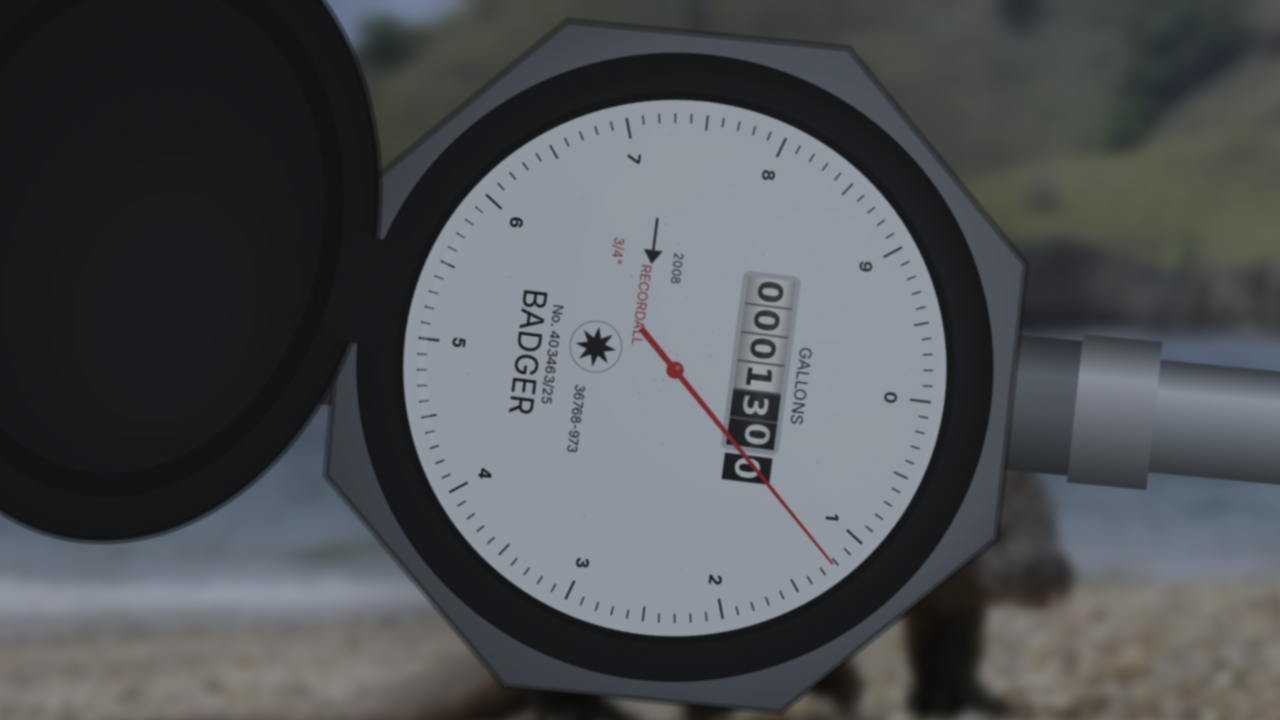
1301.2; gal
